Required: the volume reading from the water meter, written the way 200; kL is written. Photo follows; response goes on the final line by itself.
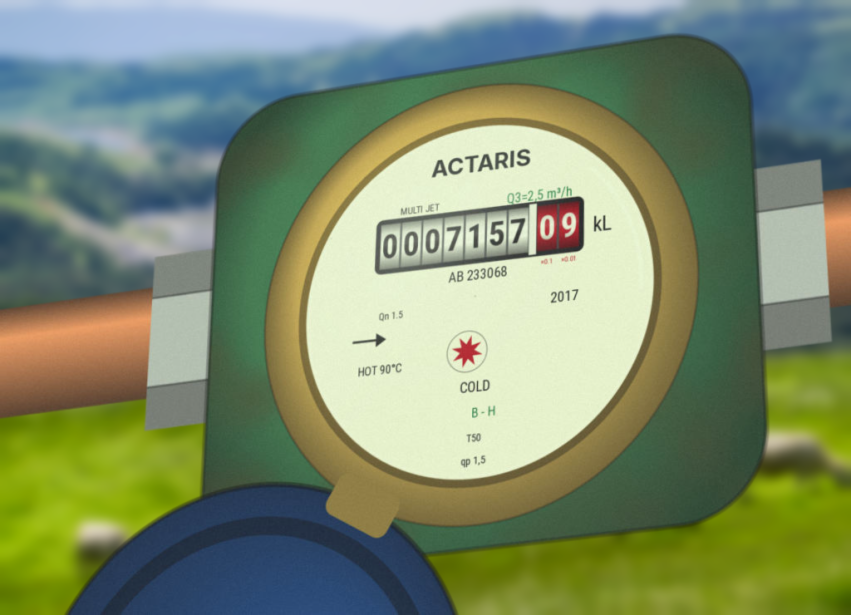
7157.09; kL
